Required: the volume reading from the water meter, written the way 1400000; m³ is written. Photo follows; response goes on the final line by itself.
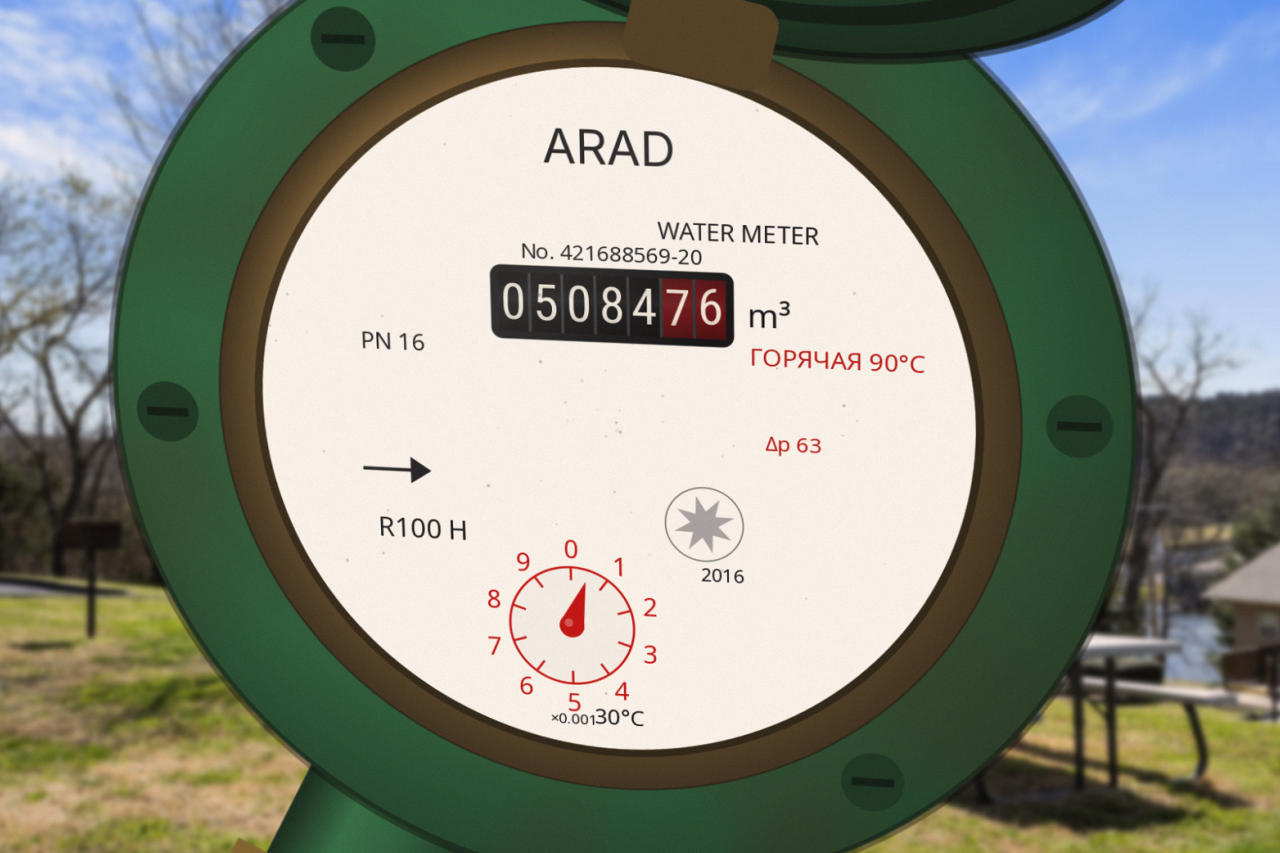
5084.760; m³
